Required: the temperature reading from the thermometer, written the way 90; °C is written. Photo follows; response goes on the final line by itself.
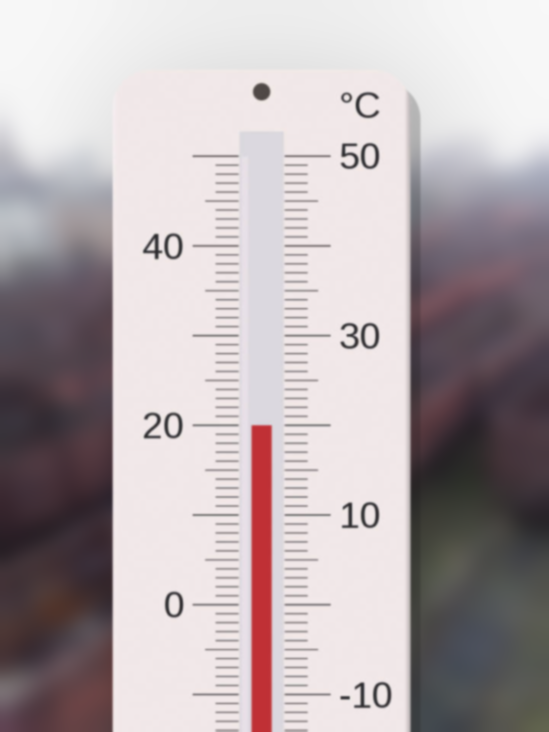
20; °C
